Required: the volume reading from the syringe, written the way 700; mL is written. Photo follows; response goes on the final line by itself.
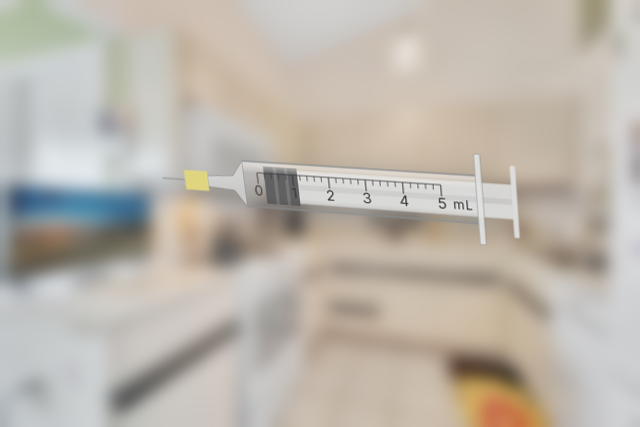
0.2; mL
